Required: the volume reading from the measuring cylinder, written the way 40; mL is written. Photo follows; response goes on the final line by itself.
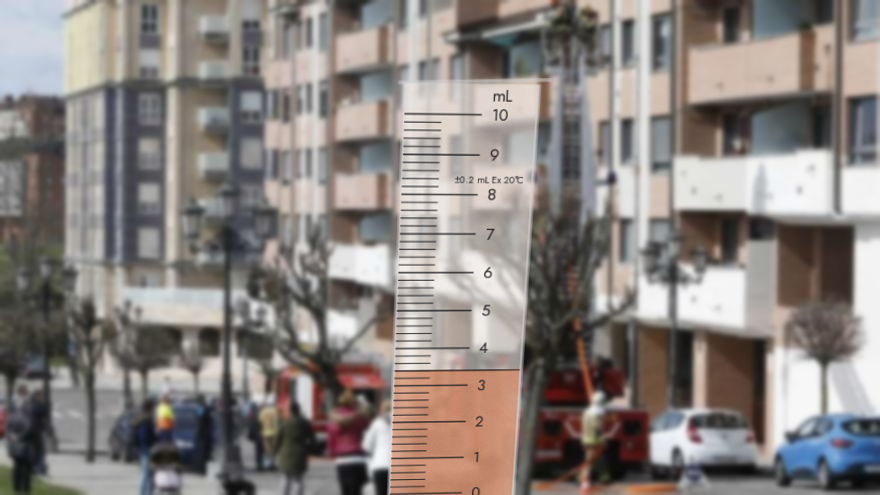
3.4; mL
